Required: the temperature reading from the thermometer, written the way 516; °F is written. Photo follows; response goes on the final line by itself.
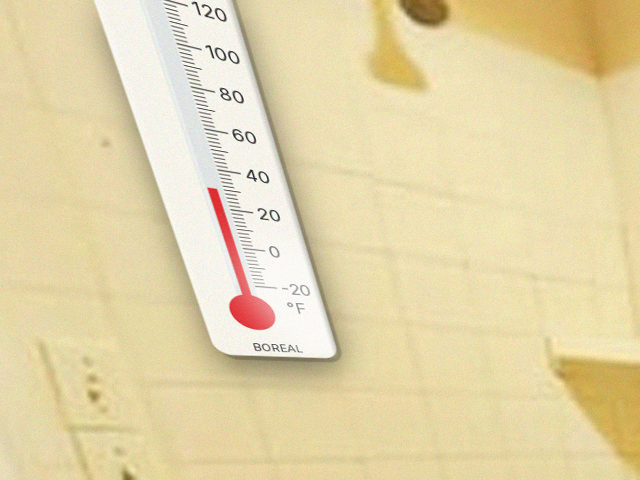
30; °F
